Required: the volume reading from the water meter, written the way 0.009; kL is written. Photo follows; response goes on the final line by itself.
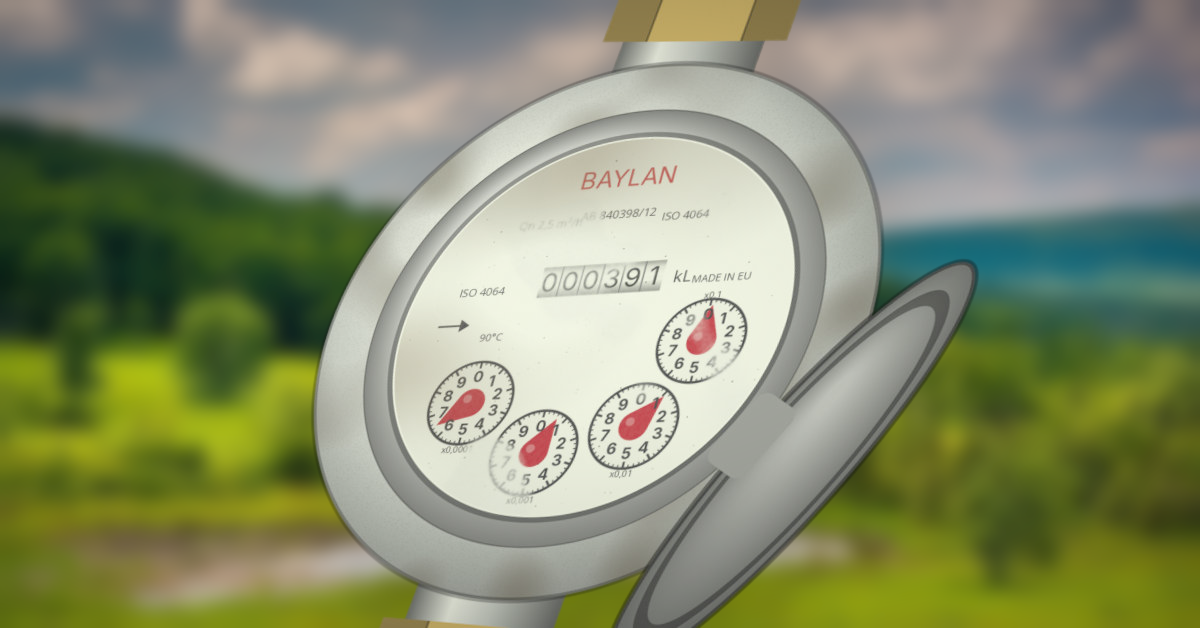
391.0106; kL
